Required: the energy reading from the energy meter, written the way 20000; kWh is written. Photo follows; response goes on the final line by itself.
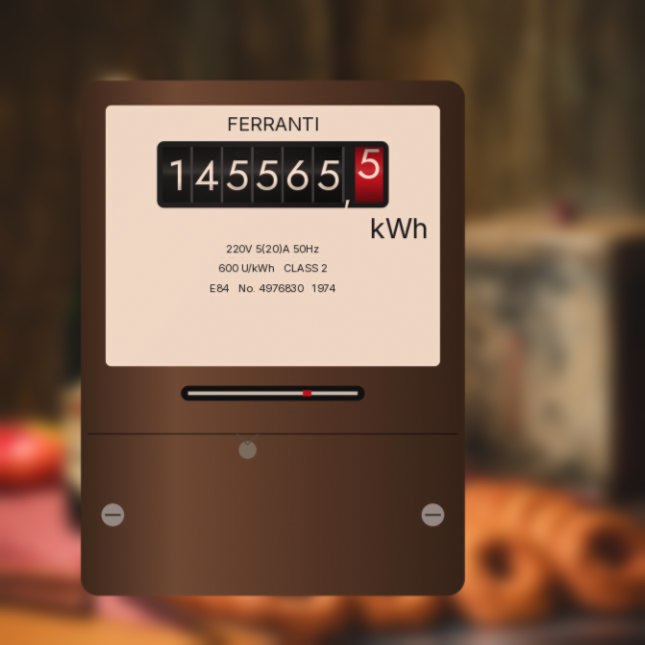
145565.5; kWh
